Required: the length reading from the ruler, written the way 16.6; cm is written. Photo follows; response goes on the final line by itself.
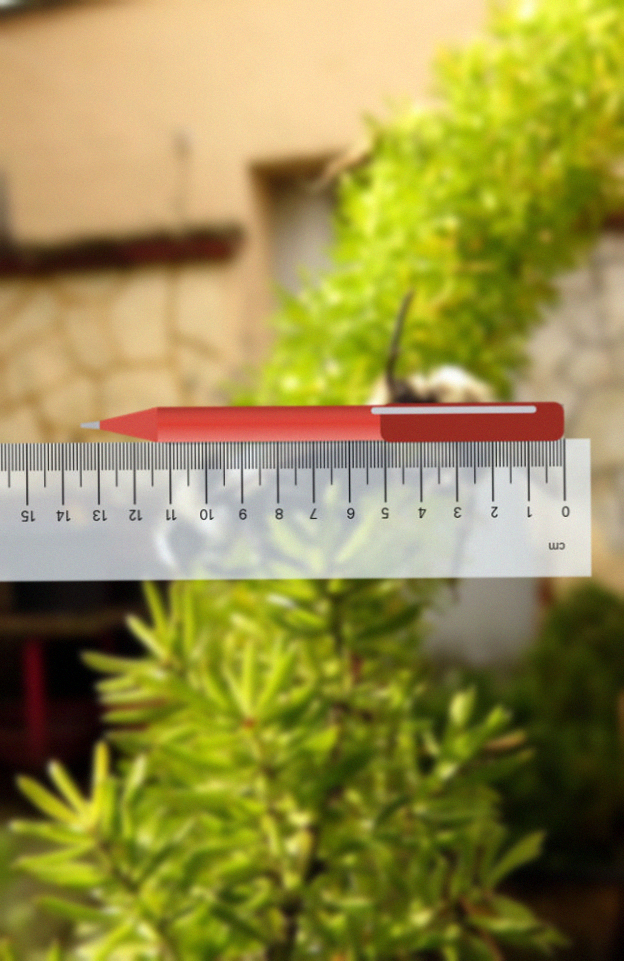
13.5; cm
